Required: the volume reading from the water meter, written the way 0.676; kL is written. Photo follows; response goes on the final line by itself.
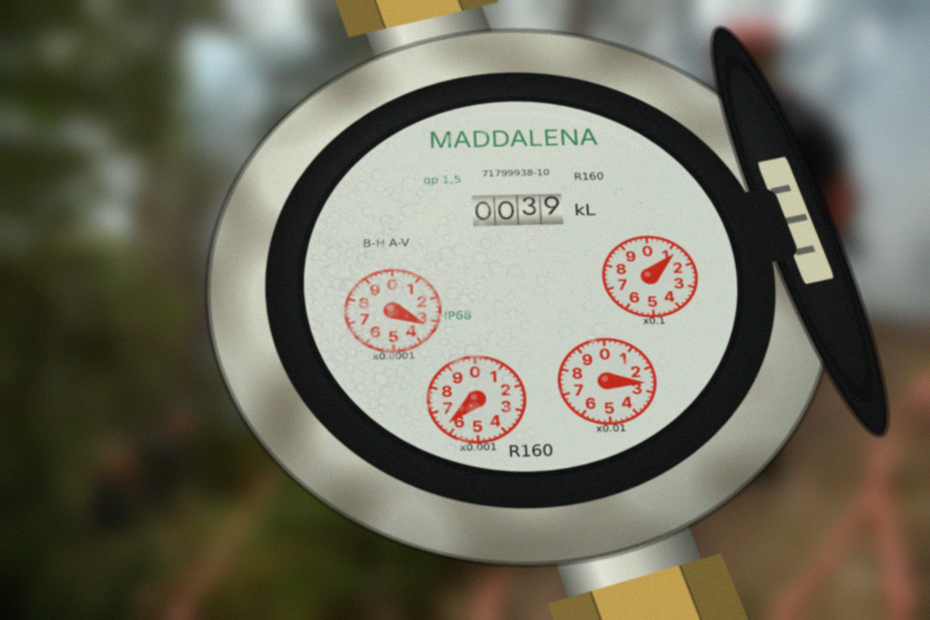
39.1263; kL
